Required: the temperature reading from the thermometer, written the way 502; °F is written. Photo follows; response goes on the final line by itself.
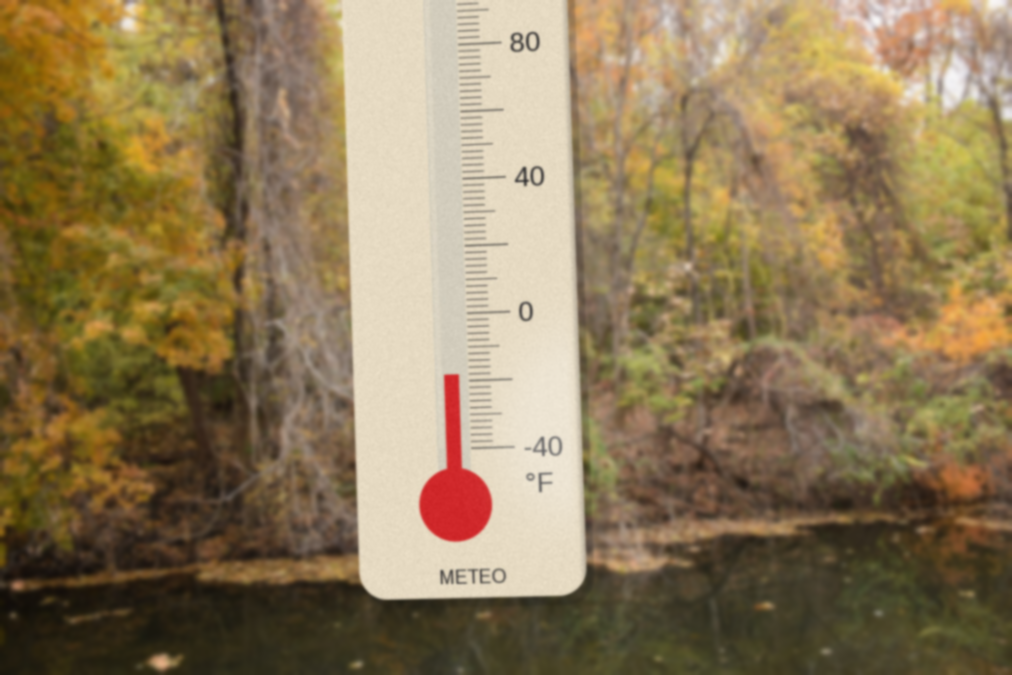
-18; °F
